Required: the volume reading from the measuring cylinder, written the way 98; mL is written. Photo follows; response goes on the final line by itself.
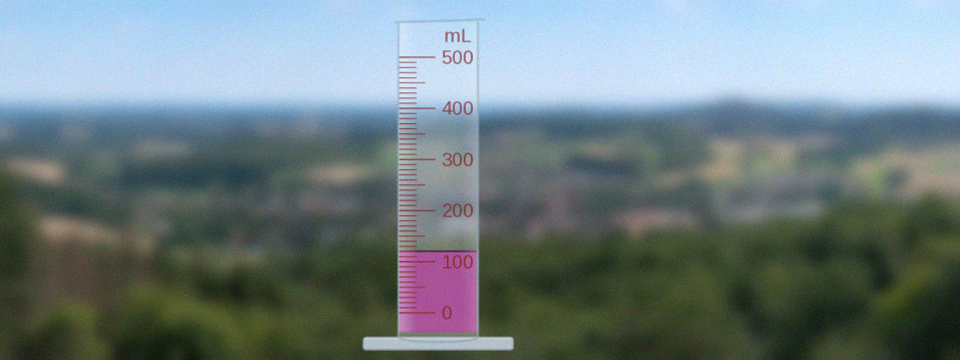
120; mL
